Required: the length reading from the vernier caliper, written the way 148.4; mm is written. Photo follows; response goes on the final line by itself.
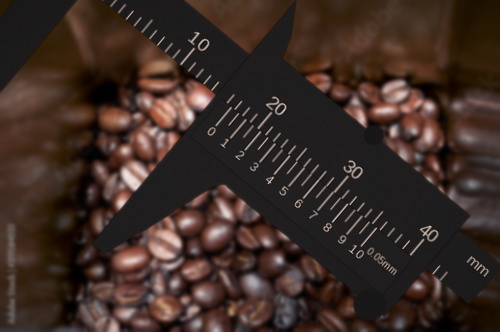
16.6; mm
